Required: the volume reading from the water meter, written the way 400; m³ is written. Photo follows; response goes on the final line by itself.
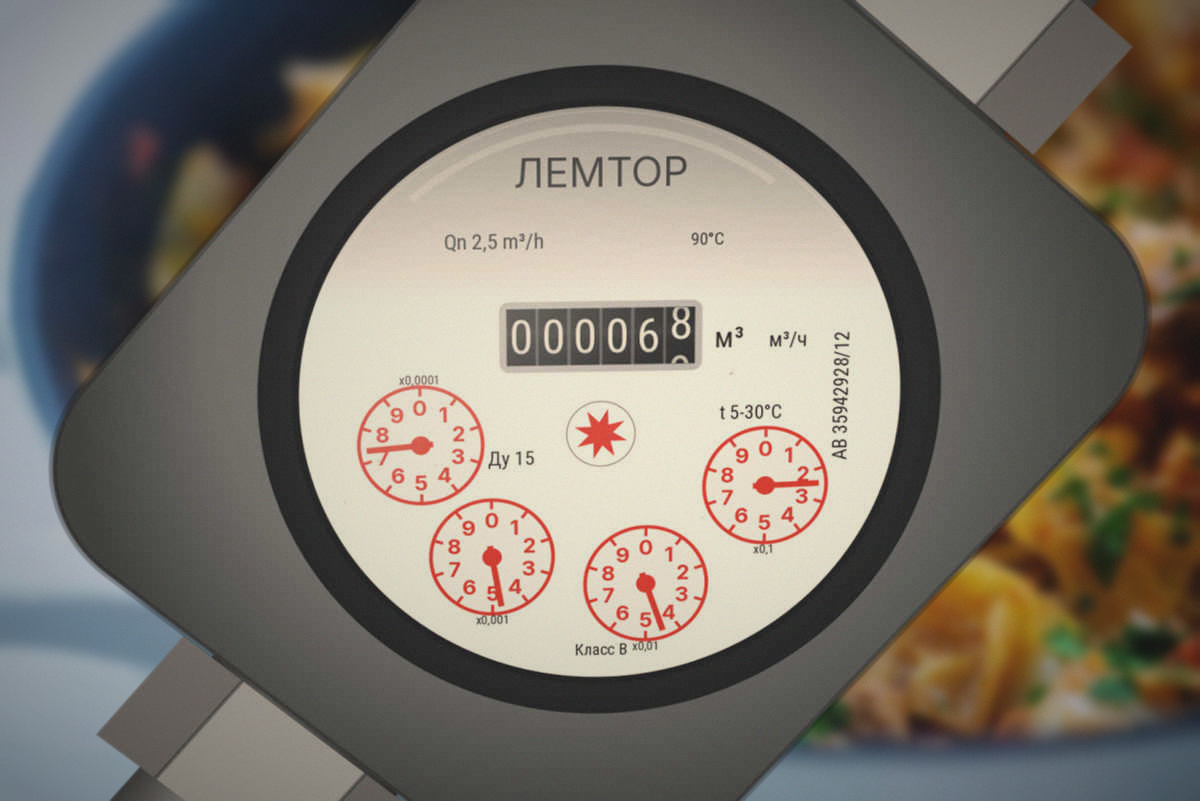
68.2447; m³
